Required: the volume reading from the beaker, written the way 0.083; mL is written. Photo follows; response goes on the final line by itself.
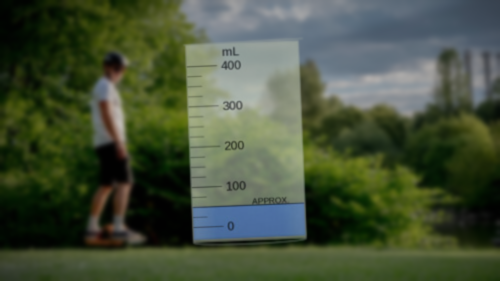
50; mL
